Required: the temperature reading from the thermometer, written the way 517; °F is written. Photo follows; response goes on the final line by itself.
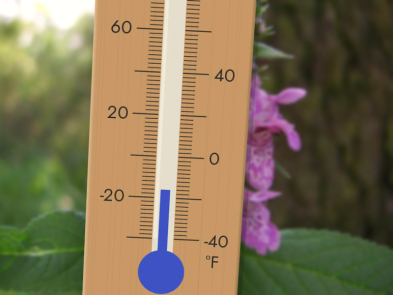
-16; °F
